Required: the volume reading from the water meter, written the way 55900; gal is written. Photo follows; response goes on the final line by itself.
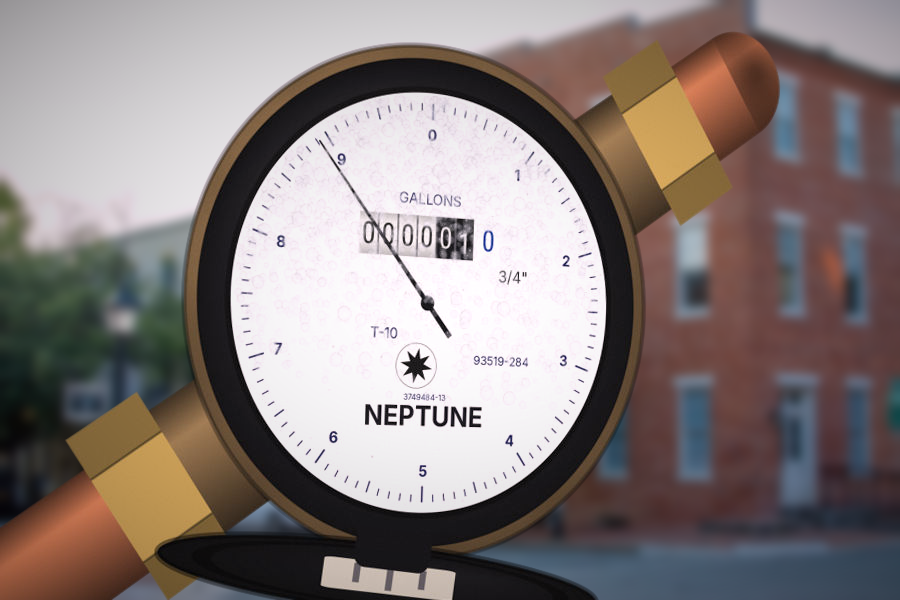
8.9; gal
